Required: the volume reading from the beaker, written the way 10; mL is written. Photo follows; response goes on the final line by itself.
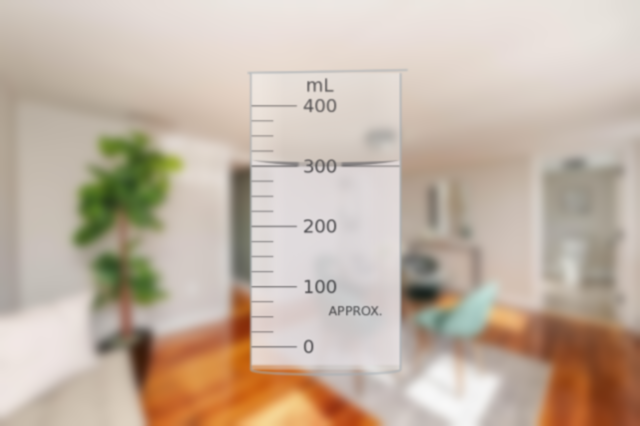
300; mL
